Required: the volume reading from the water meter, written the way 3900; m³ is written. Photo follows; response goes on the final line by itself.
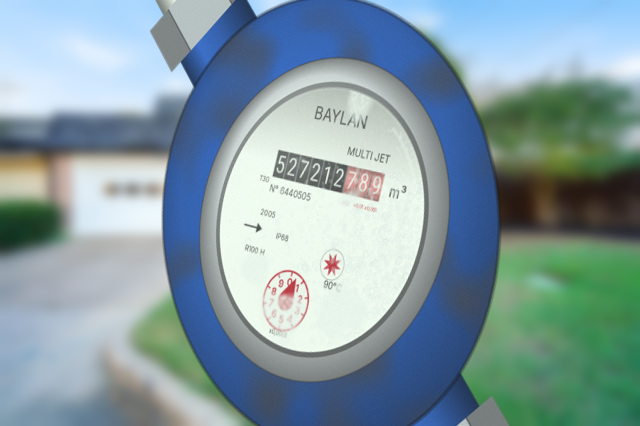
527212.7890; m³
